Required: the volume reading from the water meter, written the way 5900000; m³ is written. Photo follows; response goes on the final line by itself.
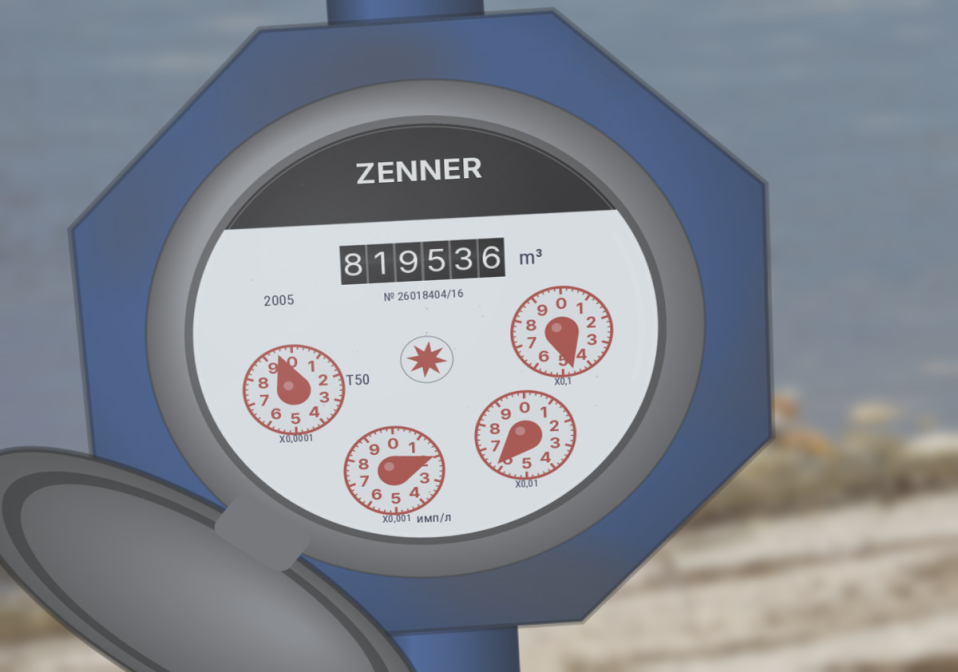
819536.4619; m³
